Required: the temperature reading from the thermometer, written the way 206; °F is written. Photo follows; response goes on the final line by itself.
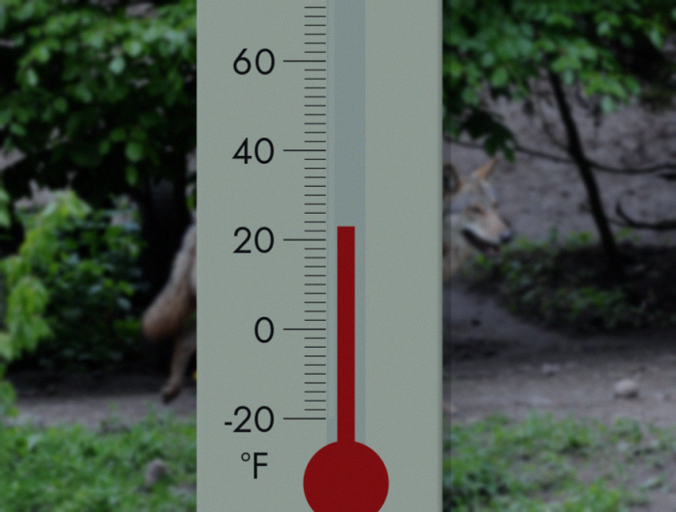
23; °F
